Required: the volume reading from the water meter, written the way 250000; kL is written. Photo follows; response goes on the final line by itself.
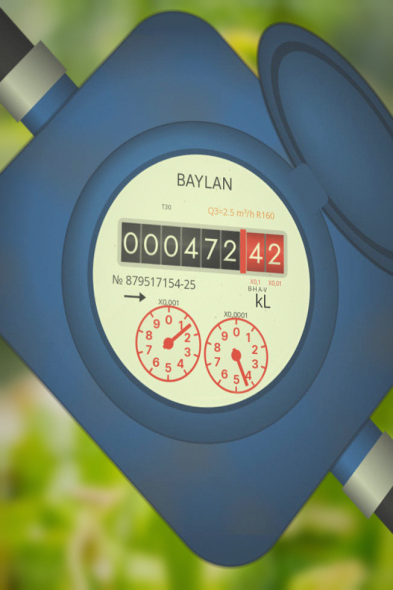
472.4214; kL
